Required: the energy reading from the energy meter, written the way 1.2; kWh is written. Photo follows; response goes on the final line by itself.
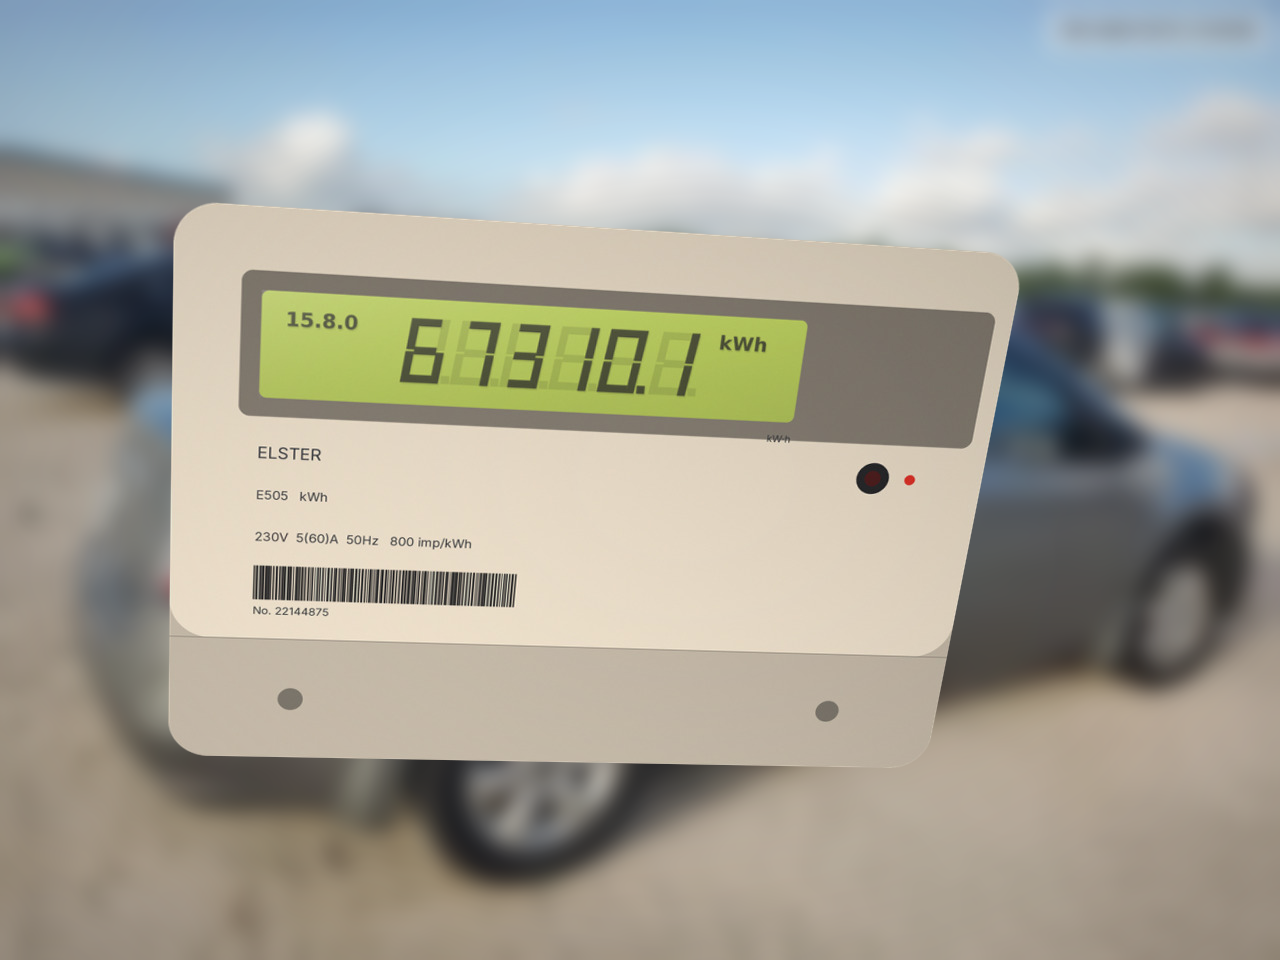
67310.1; kWh
